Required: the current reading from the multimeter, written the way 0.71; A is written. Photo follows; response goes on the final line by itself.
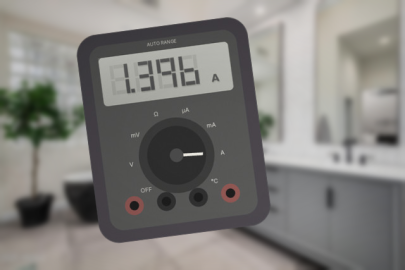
1.396; A
